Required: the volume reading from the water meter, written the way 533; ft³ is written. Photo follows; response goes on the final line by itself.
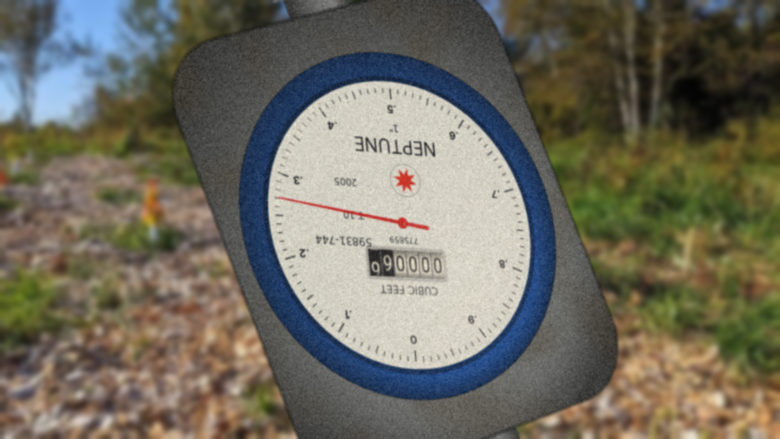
66.27; ft³
